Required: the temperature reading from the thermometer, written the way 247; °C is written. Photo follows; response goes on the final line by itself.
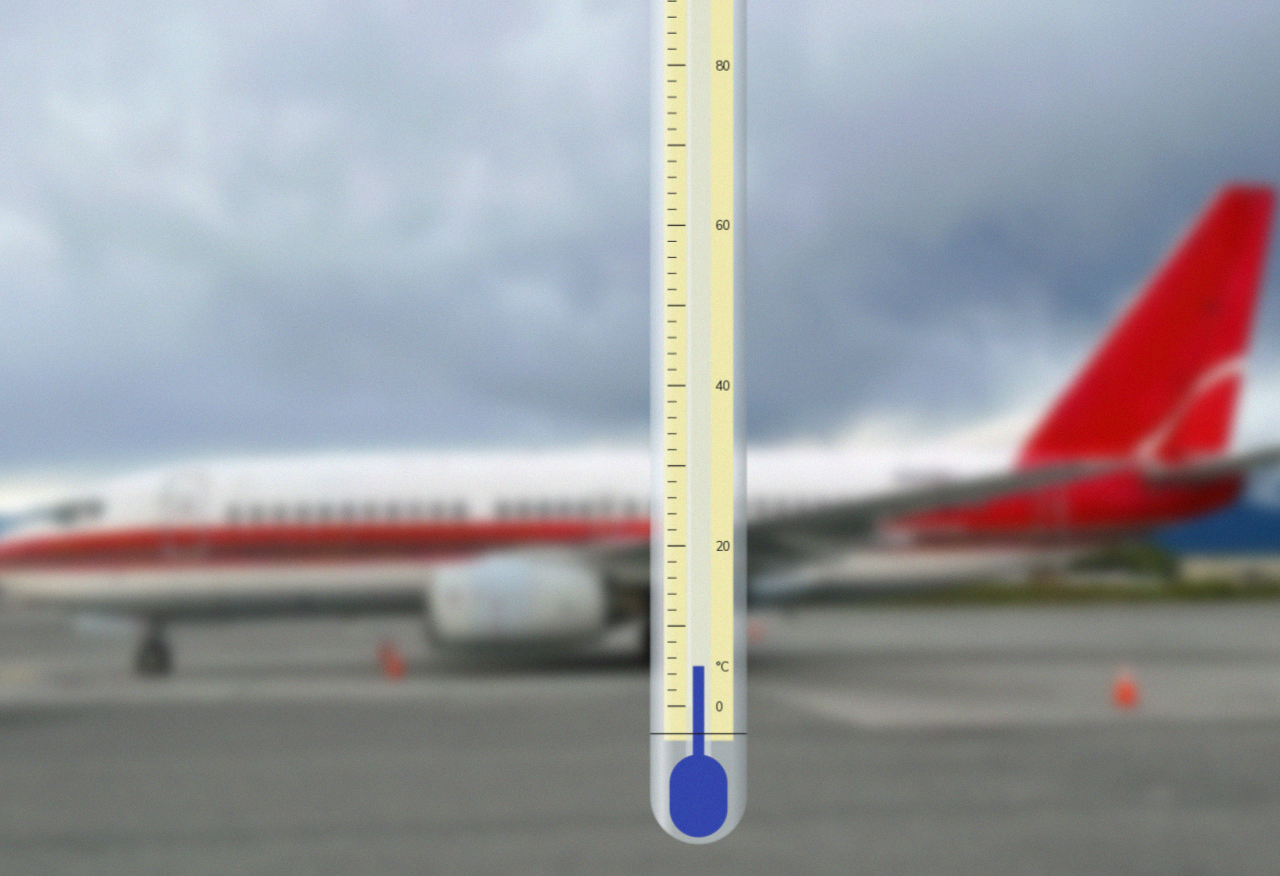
5; °C
